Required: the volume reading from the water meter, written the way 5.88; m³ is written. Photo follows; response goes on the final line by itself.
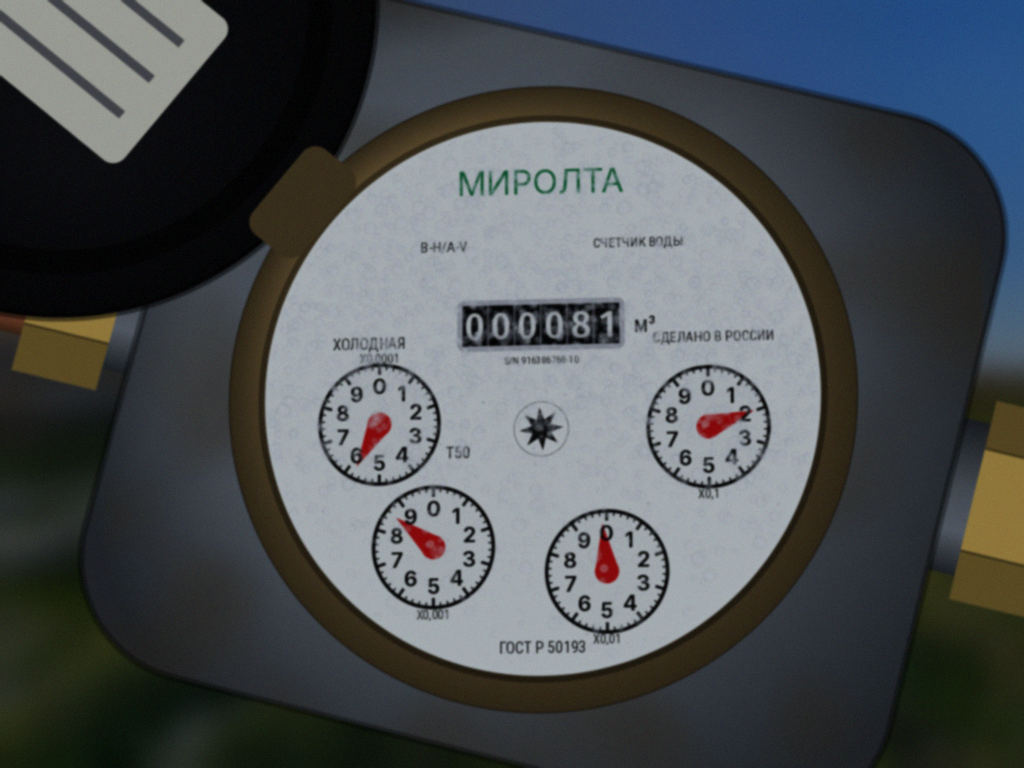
81.1985; m³
